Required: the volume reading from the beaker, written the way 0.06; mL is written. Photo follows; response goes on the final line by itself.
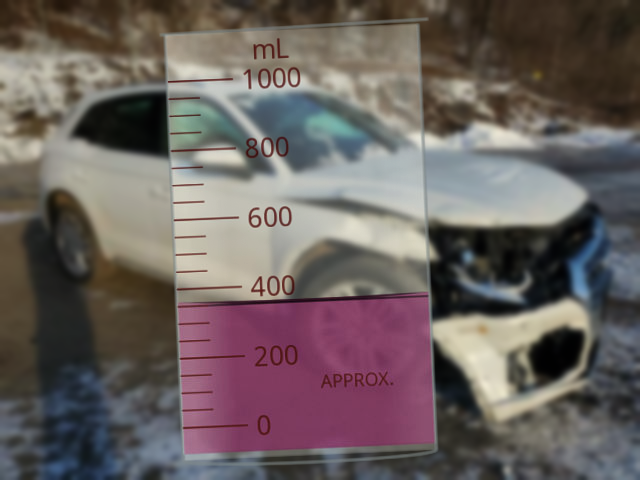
350; mL
